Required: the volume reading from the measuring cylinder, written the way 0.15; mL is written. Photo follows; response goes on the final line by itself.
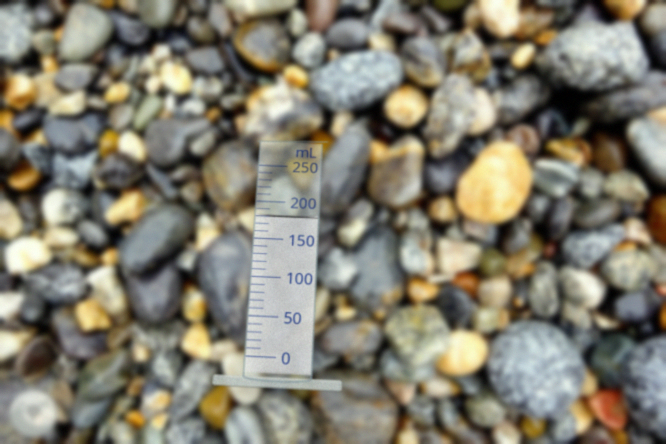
180; mL
